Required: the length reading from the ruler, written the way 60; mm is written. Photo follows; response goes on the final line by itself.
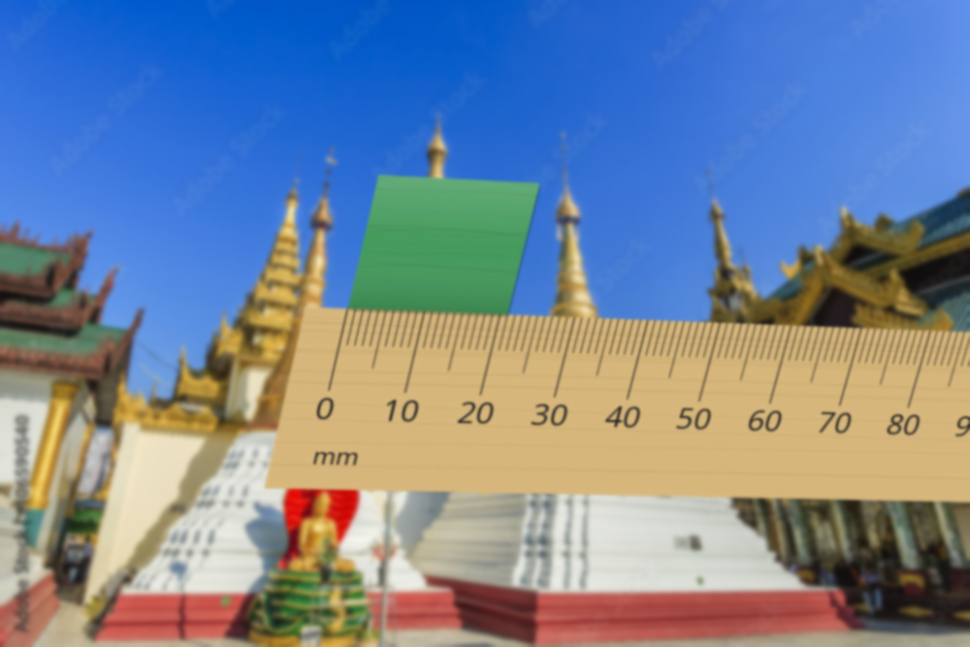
21; mm
